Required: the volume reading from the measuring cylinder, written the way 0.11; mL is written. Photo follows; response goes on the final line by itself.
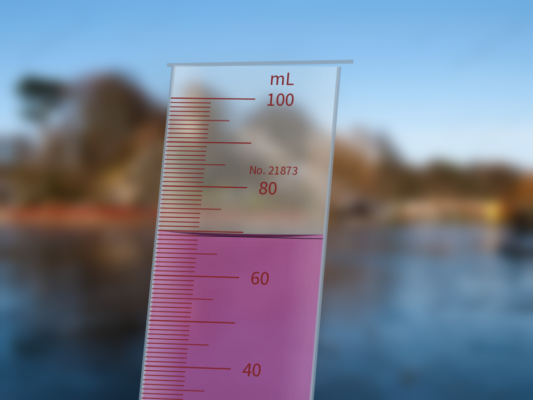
69; mL
